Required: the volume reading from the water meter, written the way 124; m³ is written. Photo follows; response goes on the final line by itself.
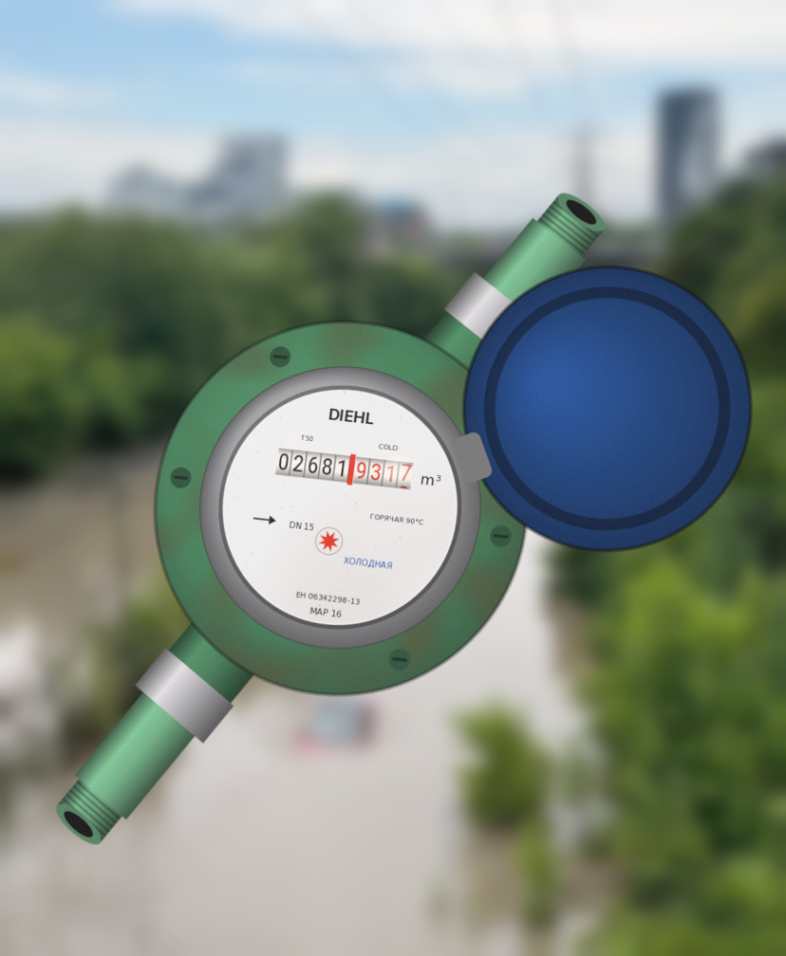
2681.9317; m³
